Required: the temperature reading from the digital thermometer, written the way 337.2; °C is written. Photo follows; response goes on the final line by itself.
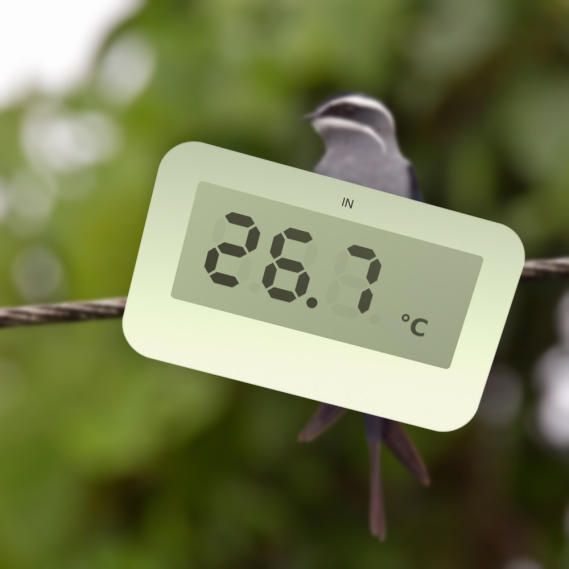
26.7; °C
